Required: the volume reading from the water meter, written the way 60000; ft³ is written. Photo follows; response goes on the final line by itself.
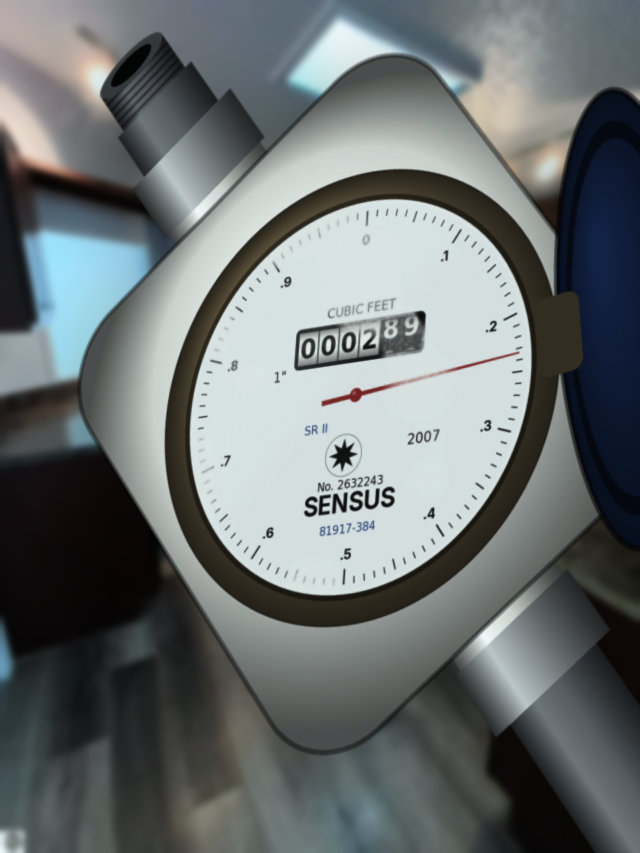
289.23; ft³
